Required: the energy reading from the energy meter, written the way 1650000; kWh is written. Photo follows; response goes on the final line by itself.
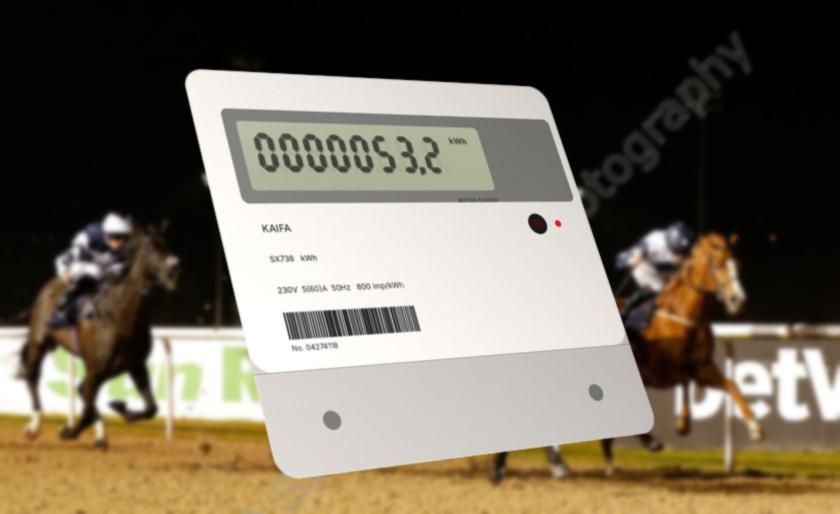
53.2; kWh
